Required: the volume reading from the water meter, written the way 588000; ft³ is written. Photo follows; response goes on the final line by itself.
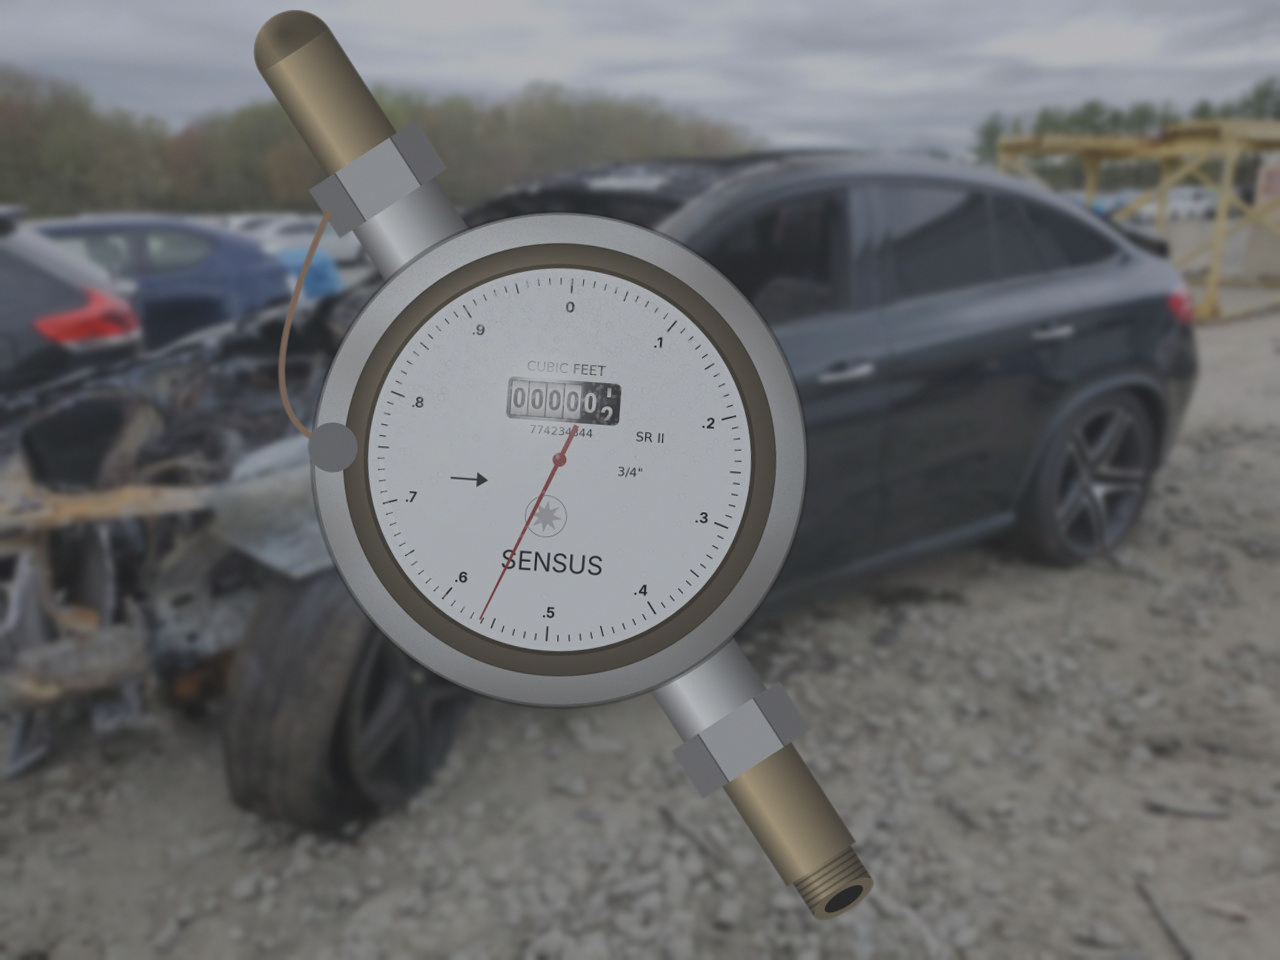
1.56; ft³
